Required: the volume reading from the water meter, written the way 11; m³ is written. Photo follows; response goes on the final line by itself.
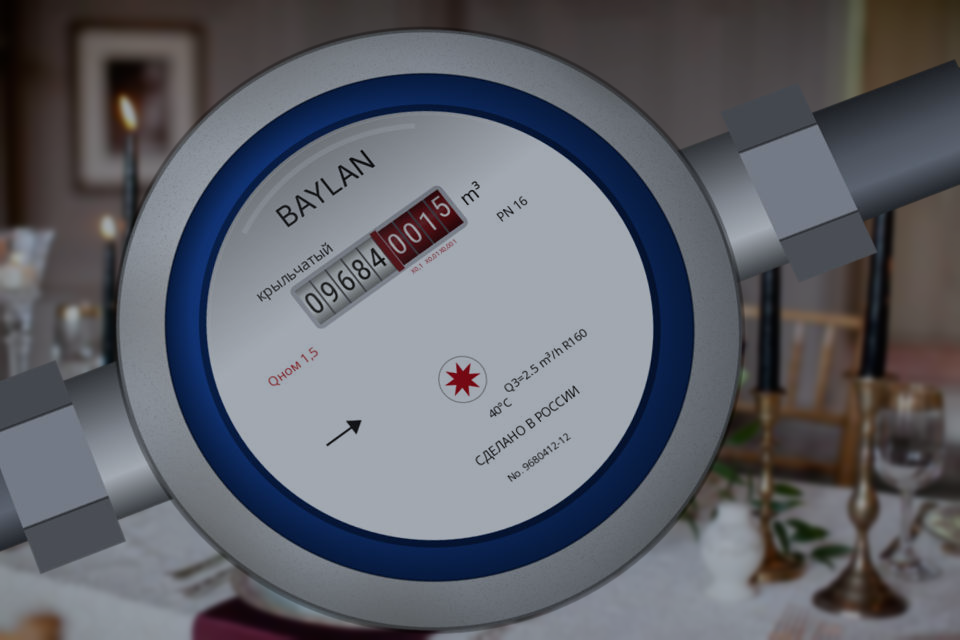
9684.0015; m³
